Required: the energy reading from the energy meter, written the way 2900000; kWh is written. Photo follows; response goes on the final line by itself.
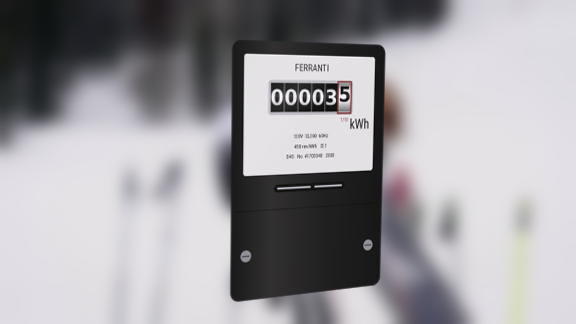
3.5; kWh
